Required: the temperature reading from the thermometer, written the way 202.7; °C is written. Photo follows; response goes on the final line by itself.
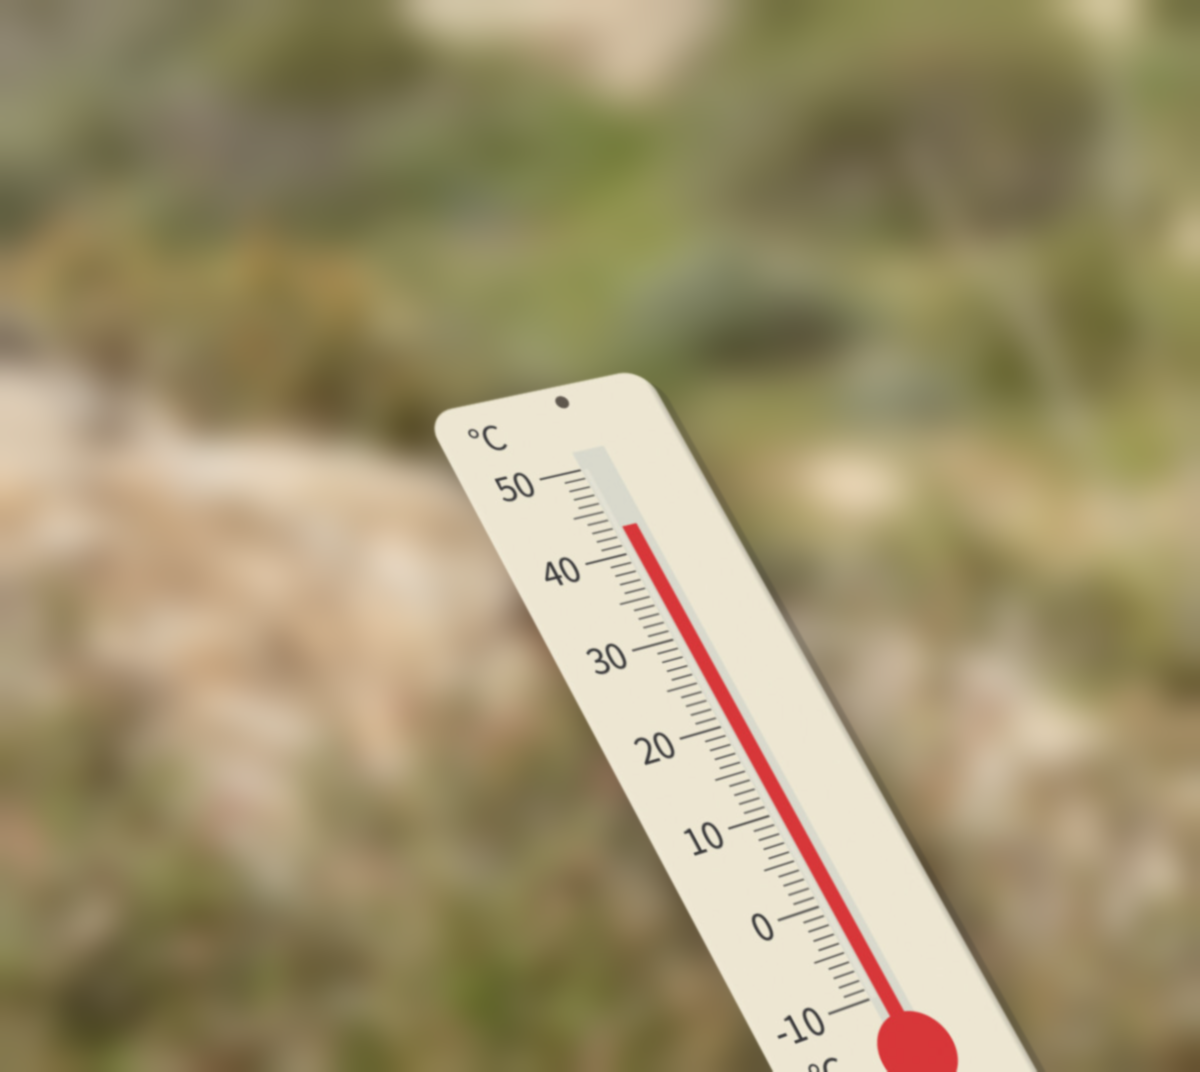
43; °C
